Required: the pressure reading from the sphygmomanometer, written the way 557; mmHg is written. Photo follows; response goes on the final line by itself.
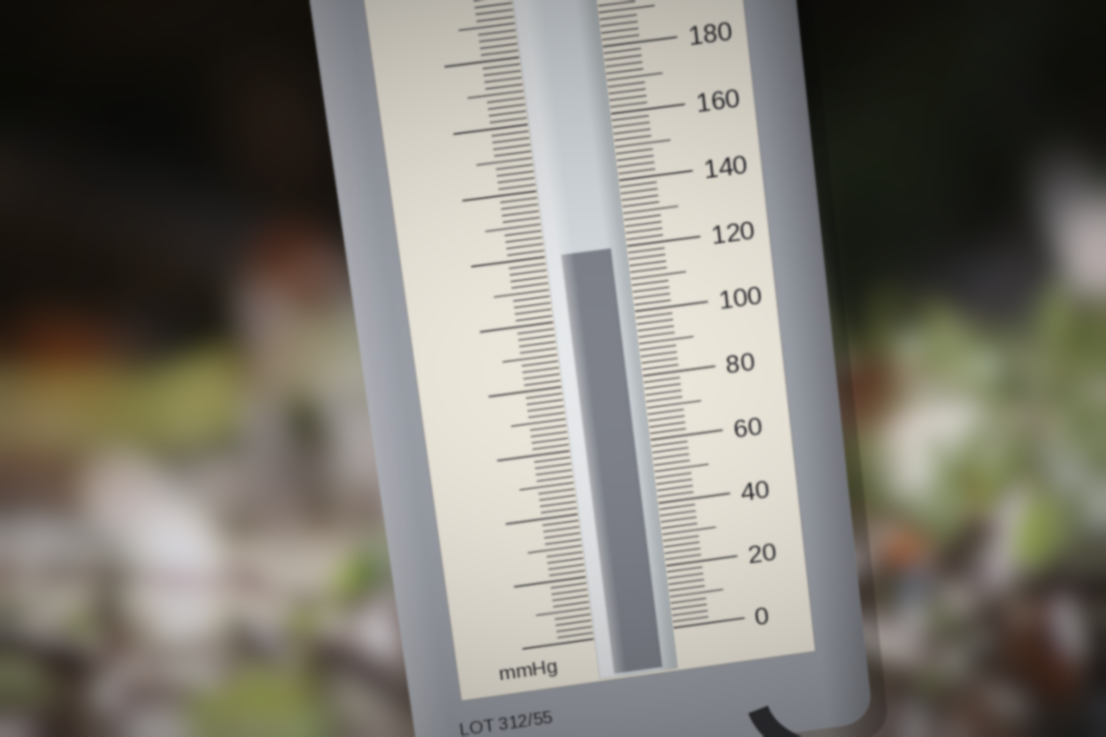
120; mmHg
